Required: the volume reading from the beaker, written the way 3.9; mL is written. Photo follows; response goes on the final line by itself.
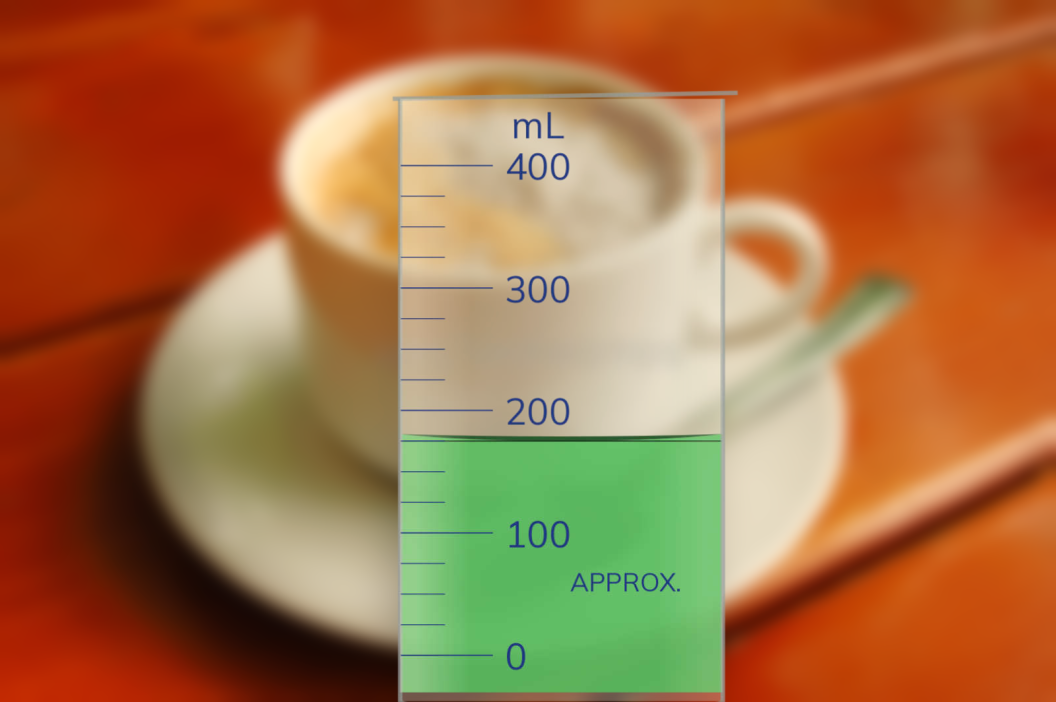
175; mL
